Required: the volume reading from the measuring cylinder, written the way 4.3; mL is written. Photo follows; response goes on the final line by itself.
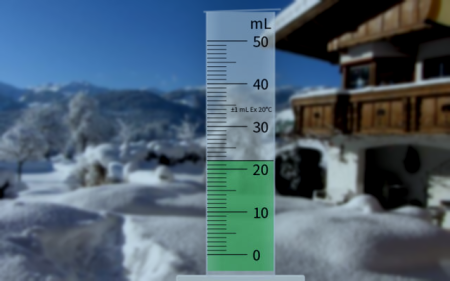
22; mL
